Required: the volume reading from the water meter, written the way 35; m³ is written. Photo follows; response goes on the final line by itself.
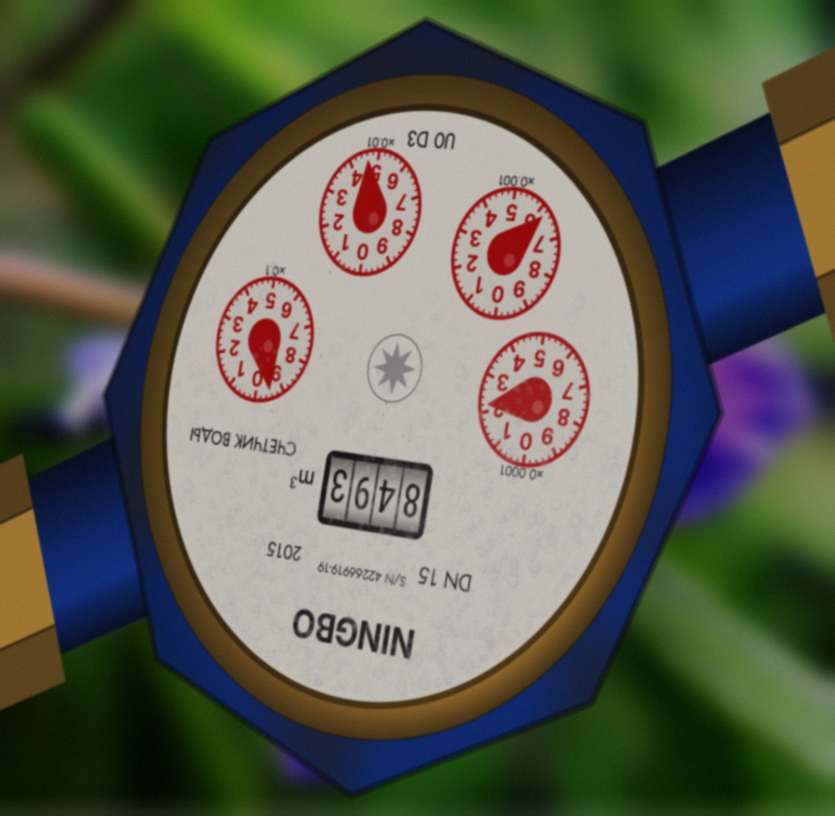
8492.9462; m³
